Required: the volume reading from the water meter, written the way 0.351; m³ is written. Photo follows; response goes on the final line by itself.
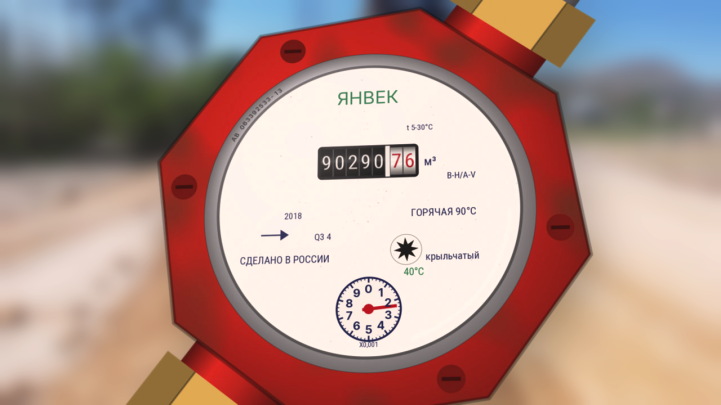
90290.762; m³
